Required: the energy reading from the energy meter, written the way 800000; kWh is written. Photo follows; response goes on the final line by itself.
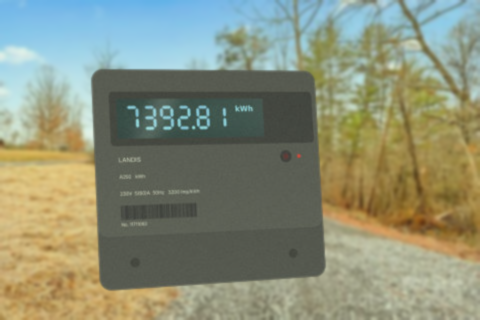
7392.81; kWh
